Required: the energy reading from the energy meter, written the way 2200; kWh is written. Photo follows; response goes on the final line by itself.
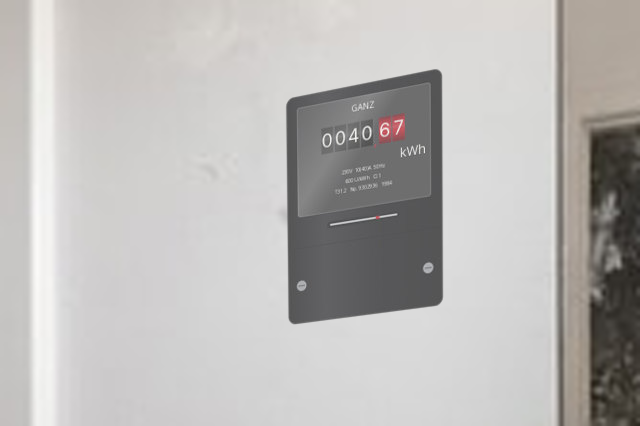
40.67; kWh
